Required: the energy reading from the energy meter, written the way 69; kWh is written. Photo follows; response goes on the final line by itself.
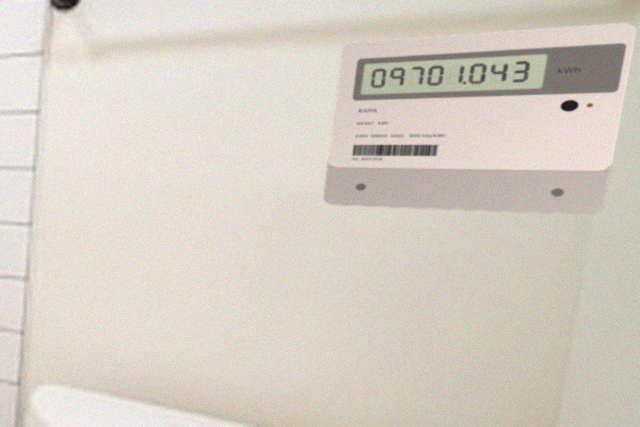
9701.043; kWh
